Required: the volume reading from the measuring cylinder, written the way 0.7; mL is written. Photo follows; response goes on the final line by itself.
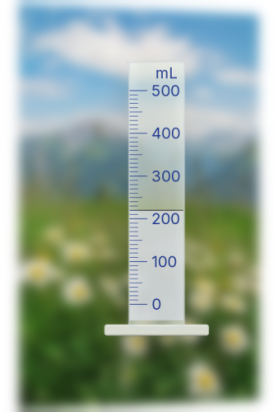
220; mL
